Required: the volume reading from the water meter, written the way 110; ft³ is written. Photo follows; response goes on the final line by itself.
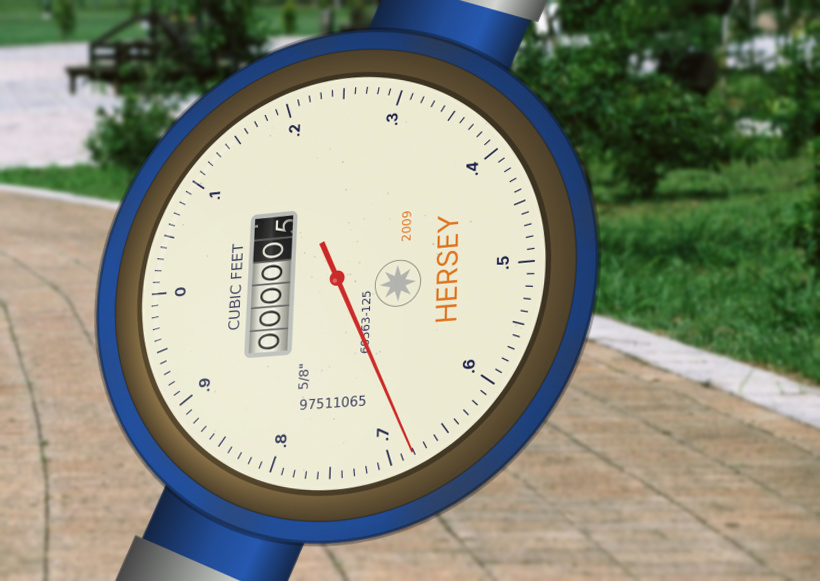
4.68; ft³
